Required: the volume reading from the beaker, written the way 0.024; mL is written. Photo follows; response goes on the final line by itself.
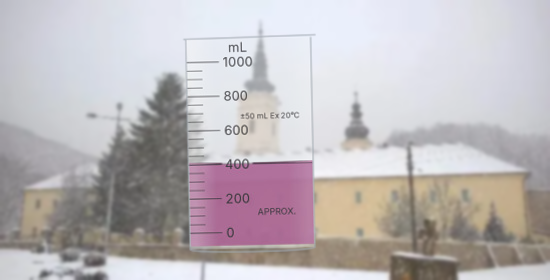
400; mL
